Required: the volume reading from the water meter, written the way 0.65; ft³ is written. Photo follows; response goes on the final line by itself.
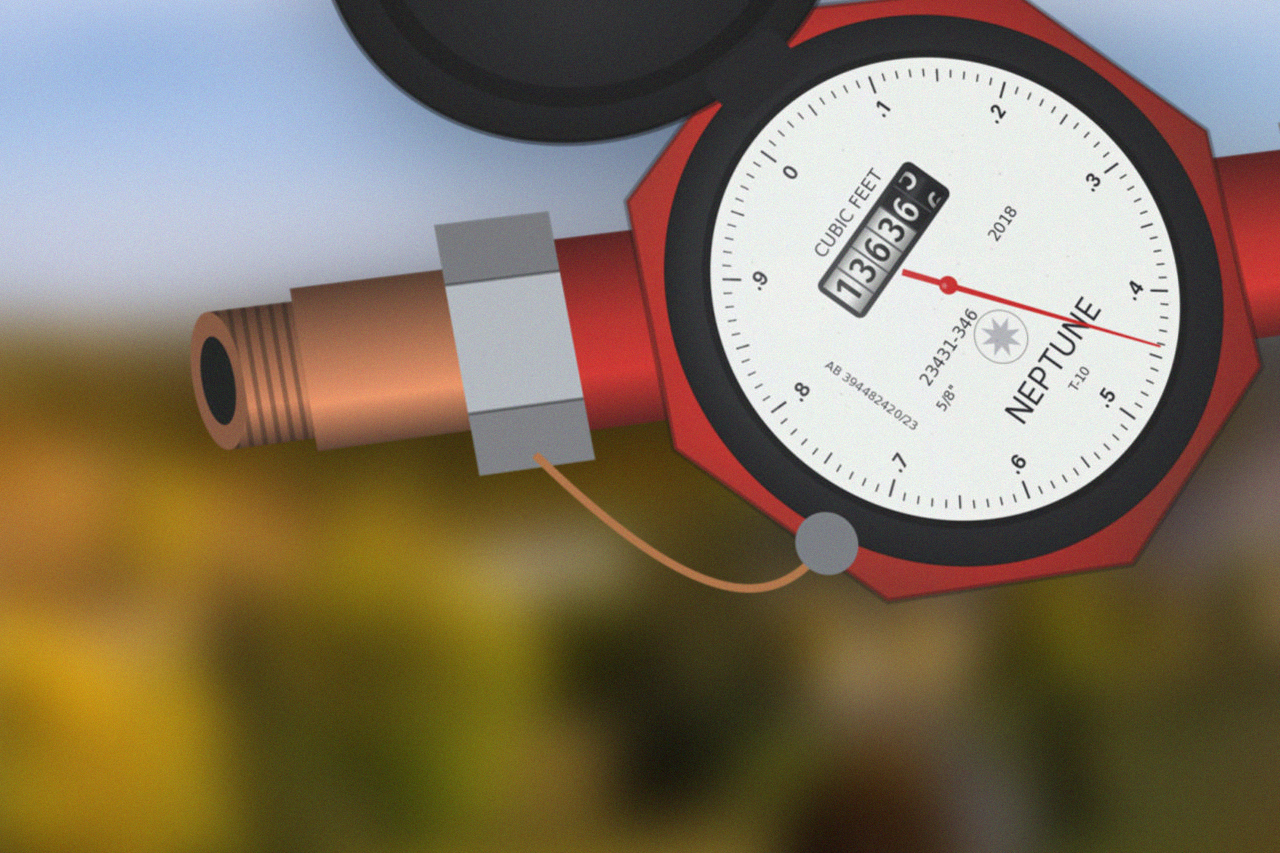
136365.44; ft³
